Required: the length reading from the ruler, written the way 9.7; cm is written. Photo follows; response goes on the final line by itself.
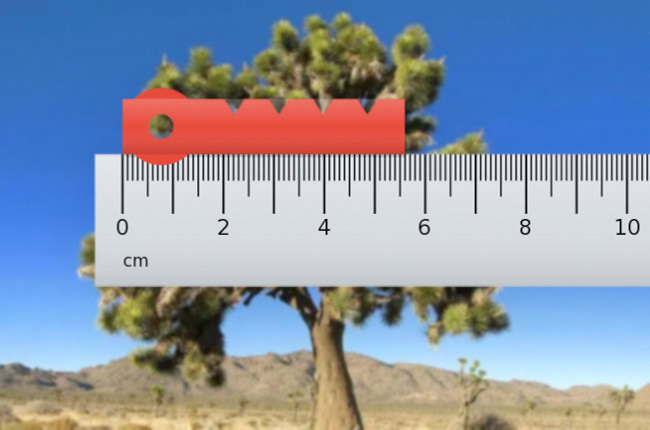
5.6; cm
